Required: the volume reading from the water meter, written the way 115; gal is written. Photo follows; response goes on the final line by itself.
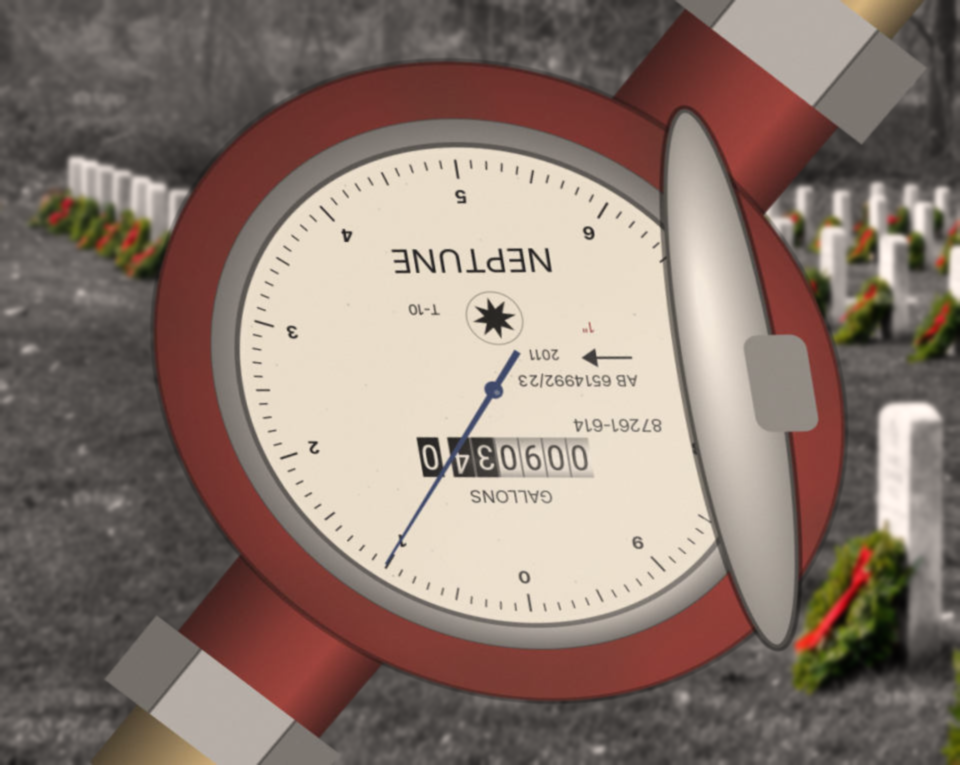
90341.0; gal
